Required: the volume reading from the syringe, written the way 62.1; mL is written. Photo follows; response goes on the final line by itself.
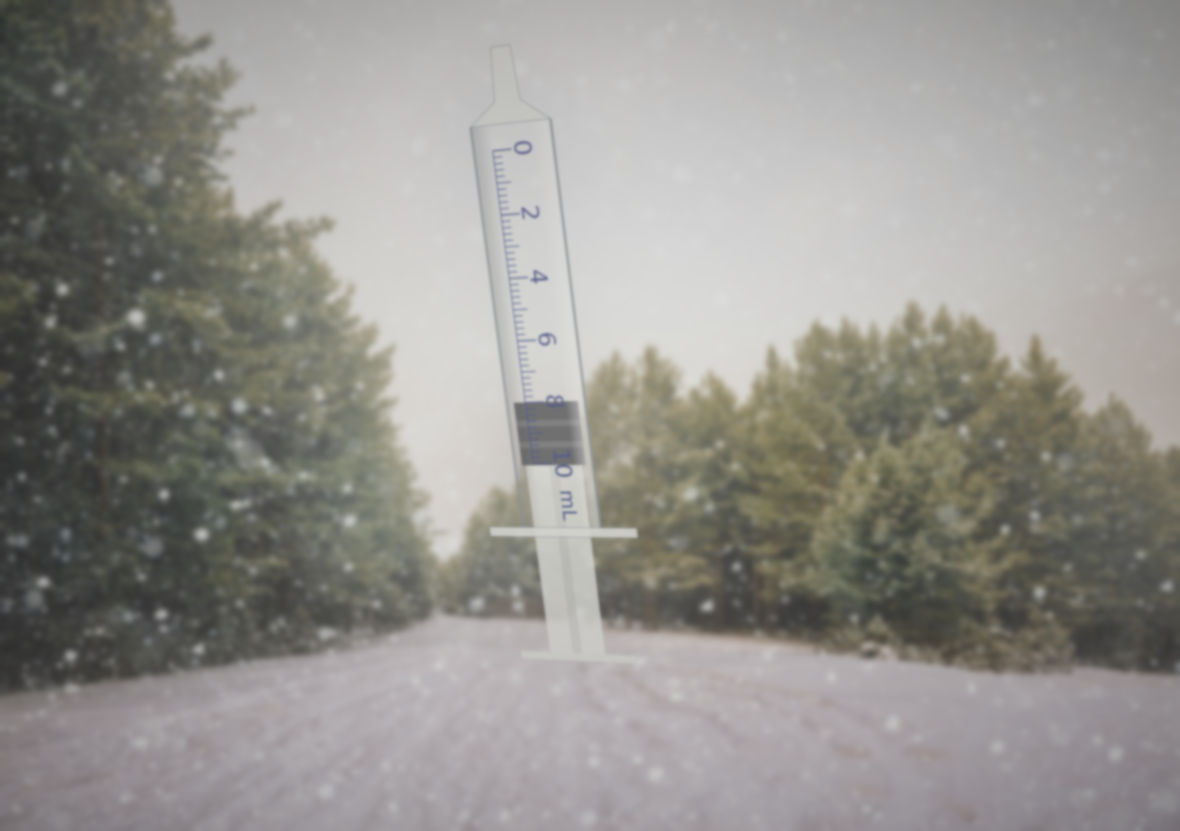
8; mL
